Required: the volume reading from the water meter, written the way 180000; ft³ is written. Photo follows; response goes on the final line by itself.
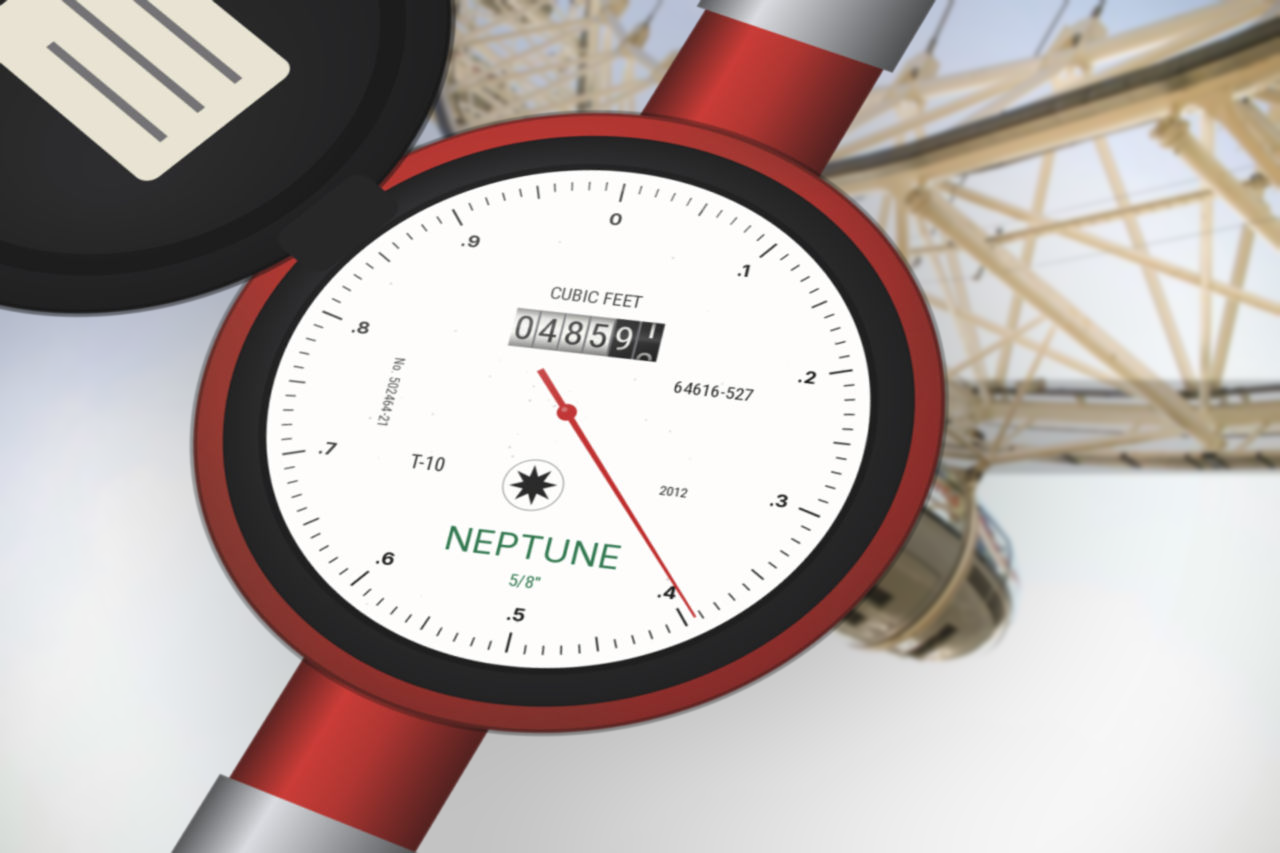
48591.39; ft³
